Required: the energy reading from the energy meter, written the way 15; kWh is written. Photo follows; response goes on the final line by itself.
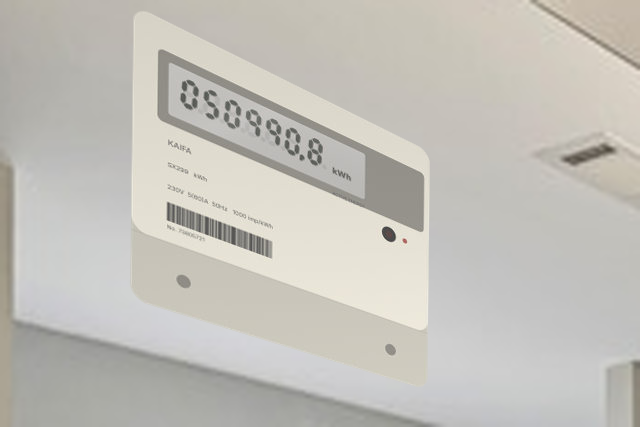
50990.8; kWh
